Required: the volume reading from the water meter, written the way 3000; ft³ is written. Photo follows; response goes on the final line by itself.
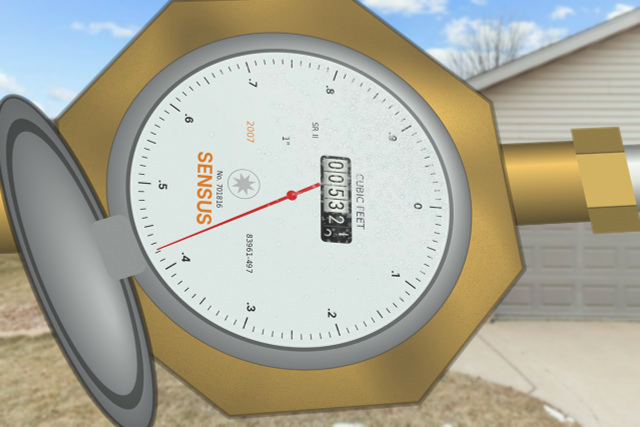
5321.42; ft³
